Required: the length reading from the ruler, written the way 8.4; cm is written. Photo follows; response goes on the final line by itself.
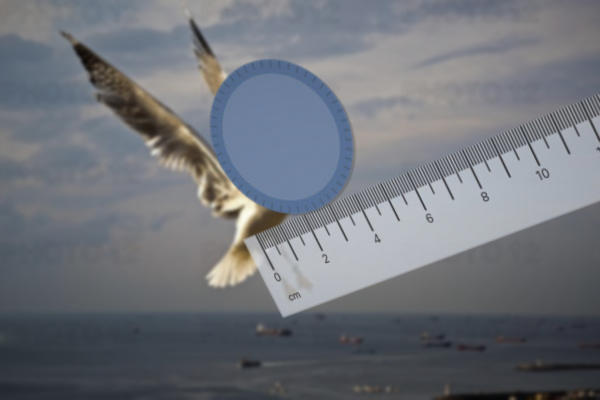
5; cm
